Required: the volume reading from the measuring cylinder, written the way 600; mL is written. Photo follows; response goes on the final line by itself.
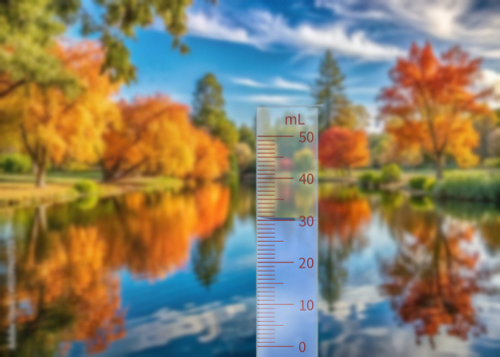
30; mL
